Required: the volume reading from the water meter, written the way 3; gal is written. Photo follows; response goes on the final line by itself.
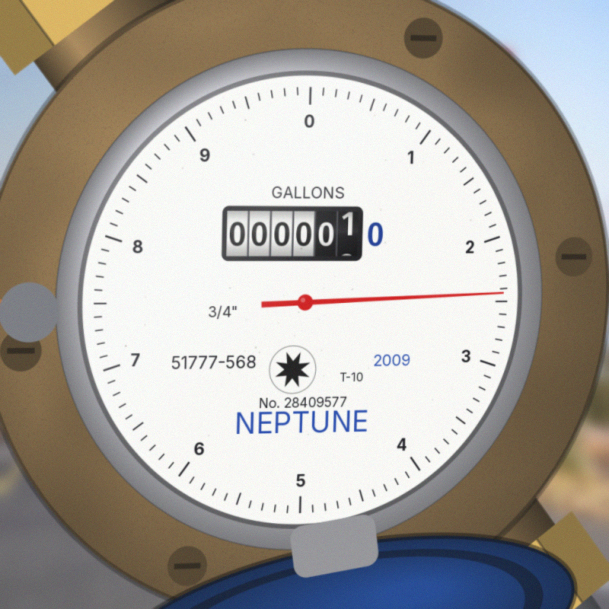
12.4; gal
